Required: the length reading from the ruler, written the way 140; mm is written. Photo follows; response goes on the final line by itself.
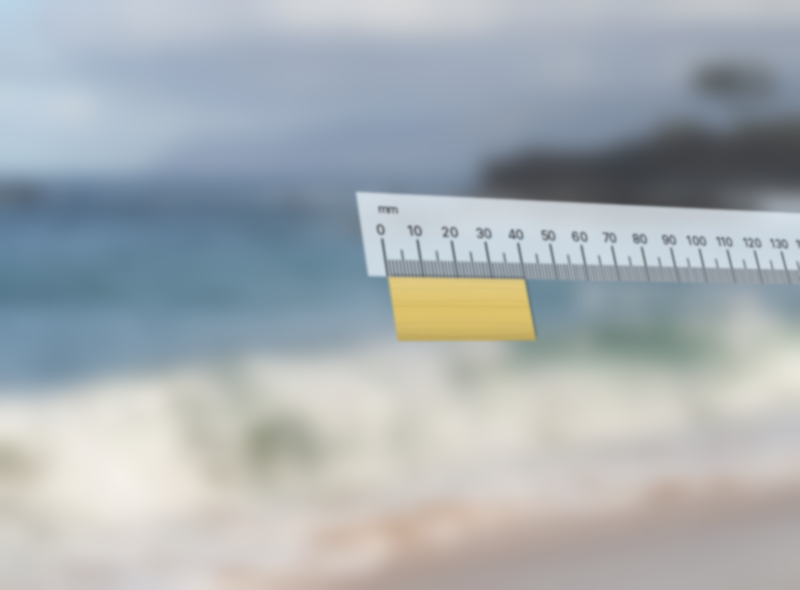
40; mm
